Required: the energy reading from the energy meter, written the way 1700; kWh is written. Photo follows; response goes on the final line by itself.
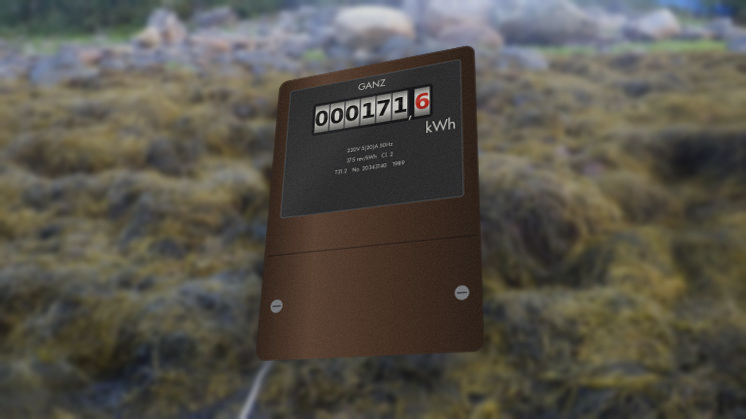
171.6; kWh
